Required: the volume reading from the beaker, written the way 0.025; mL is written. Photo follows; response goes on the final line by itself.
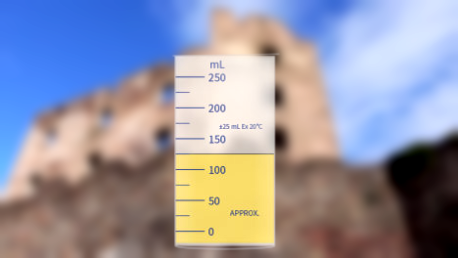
125; mL
